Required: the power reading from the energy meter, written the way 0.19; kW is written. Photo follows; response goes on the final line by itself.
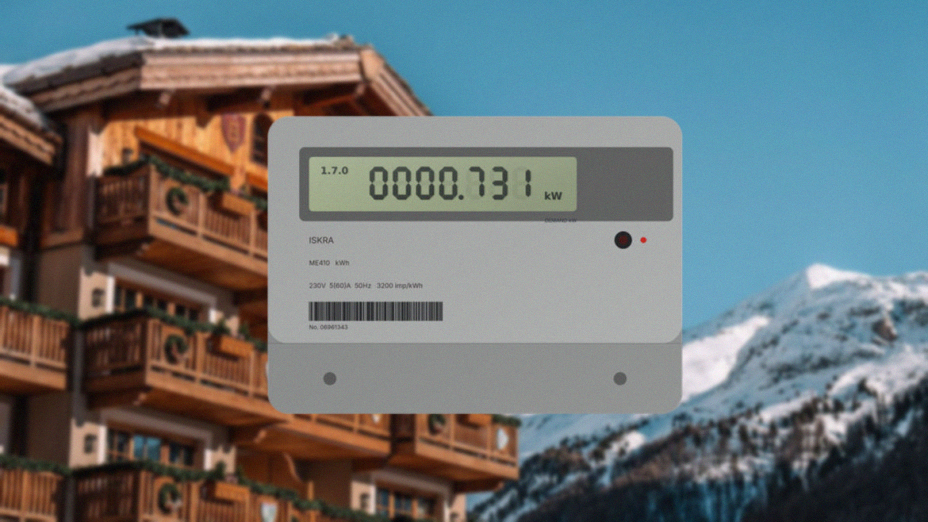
0.731; kW
